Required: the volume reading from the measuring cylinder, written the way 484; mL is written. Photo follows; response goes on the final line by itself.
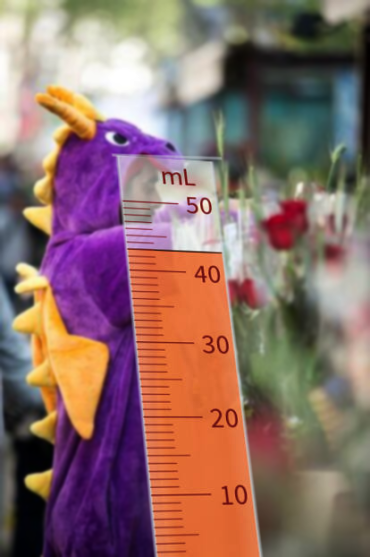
43; mL
